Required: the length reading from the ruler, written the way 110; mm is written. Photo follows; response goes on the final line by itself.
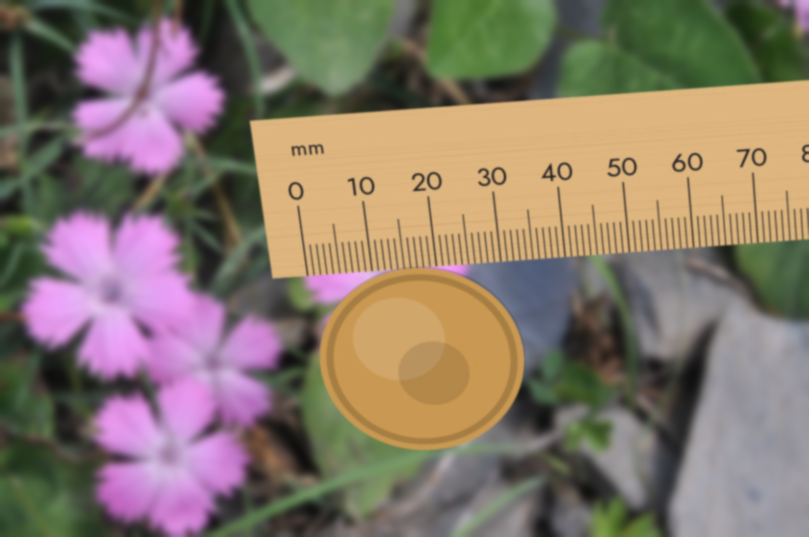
32; mm
